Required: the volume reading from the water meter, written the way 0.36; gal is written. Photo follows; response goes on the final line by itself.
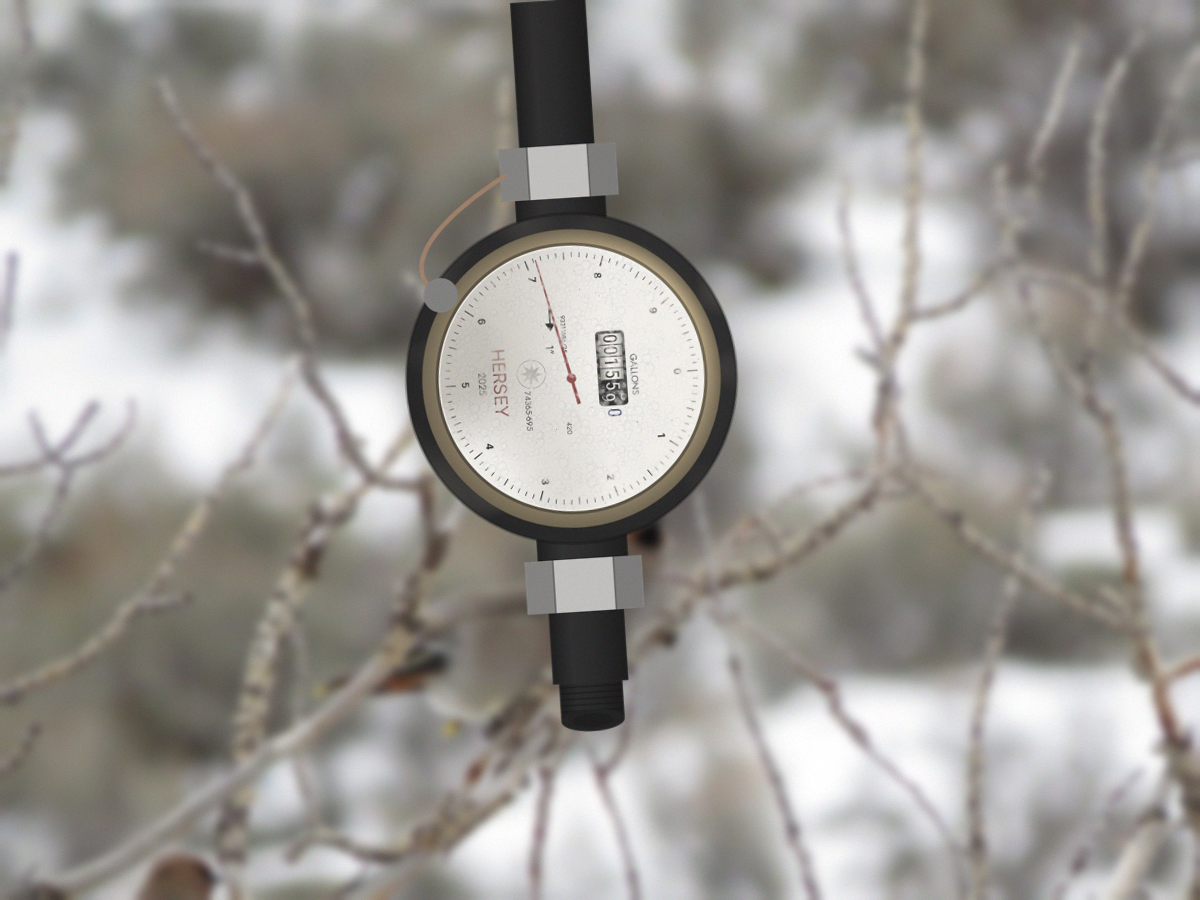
15587.1; gal
